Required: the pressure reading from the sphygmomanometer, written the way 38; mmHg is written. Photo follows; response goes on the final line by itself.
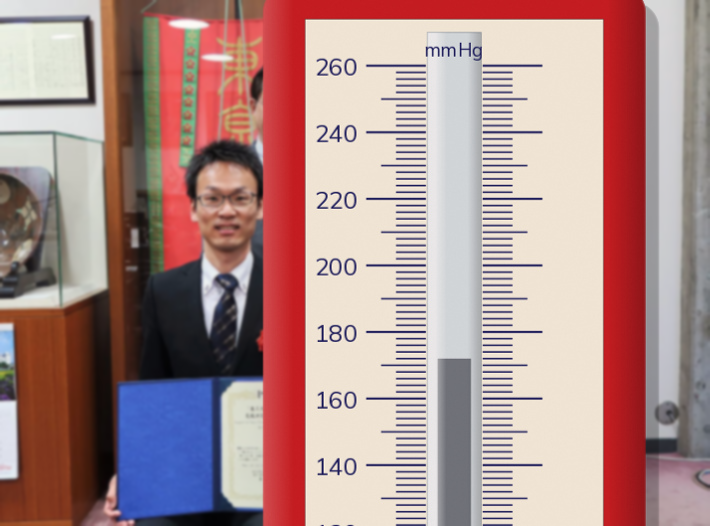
172; mmHg
